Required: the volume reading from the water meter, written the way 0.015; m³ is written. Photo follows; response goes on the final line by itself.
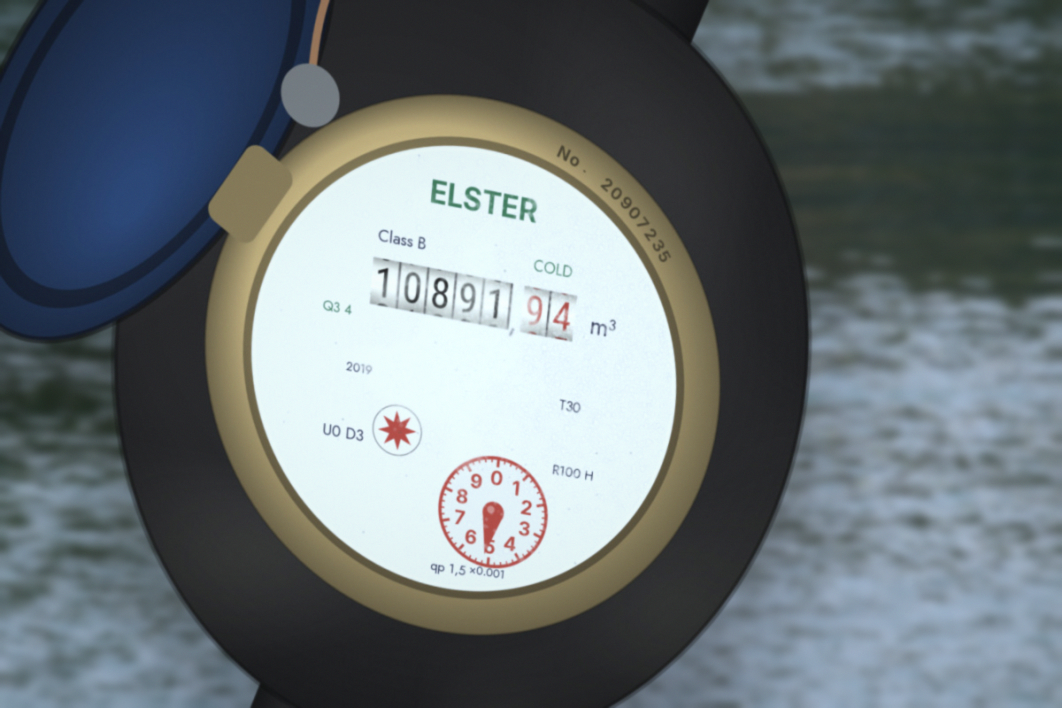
10891.945; m³
